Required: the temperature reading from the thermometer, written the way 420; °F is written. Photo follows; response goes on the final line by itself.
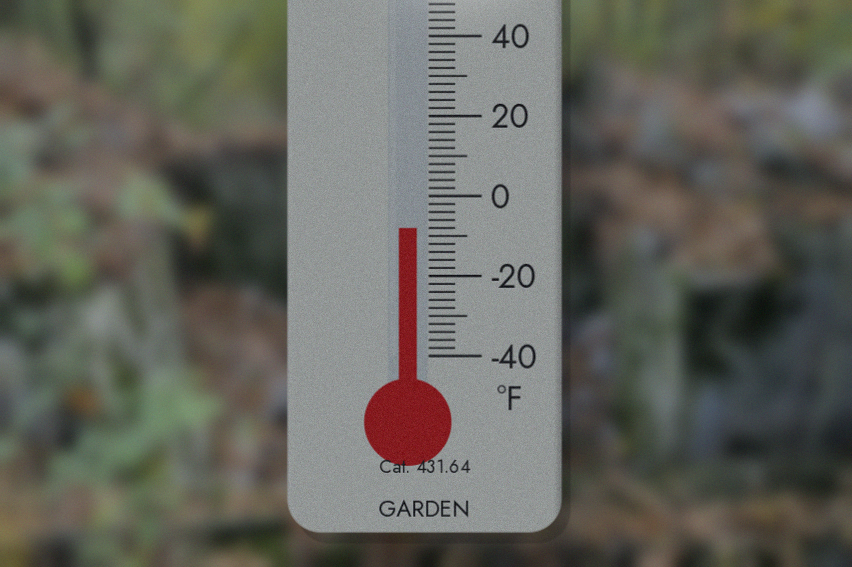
-8; °F
